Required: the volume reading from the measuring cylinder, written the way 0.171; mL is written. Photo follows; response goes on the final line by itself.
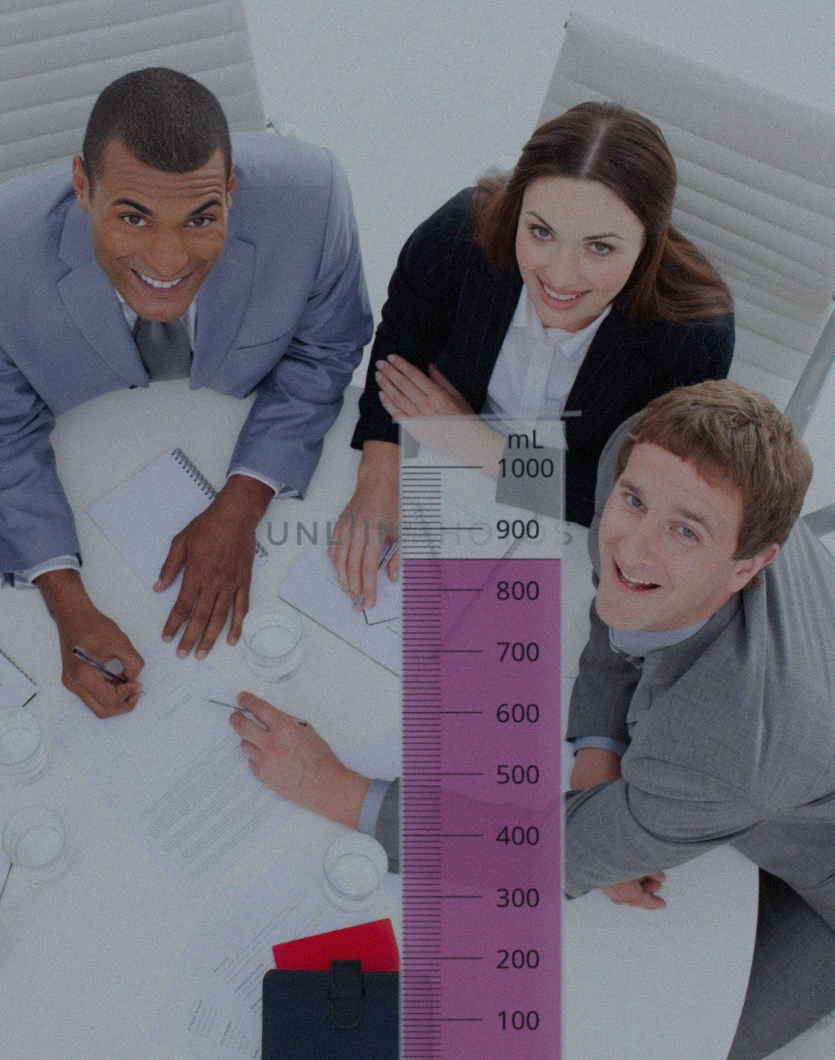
850; mL
